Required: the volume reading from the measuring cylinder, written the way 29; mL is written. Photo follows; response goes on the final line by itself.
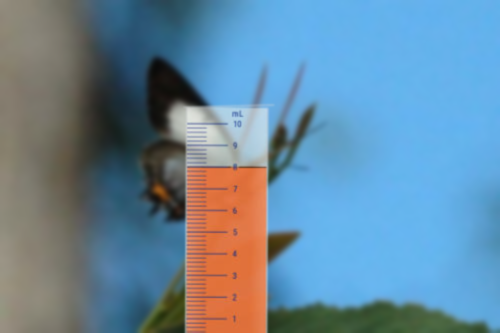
8; mL
